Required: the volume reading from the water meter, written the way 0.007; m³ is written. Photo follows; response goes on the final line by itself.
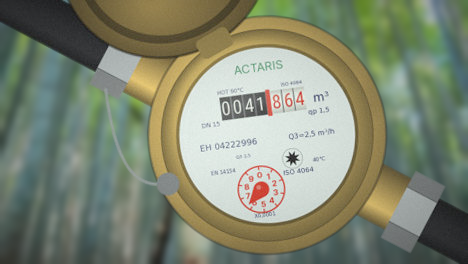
41.8646; m³
